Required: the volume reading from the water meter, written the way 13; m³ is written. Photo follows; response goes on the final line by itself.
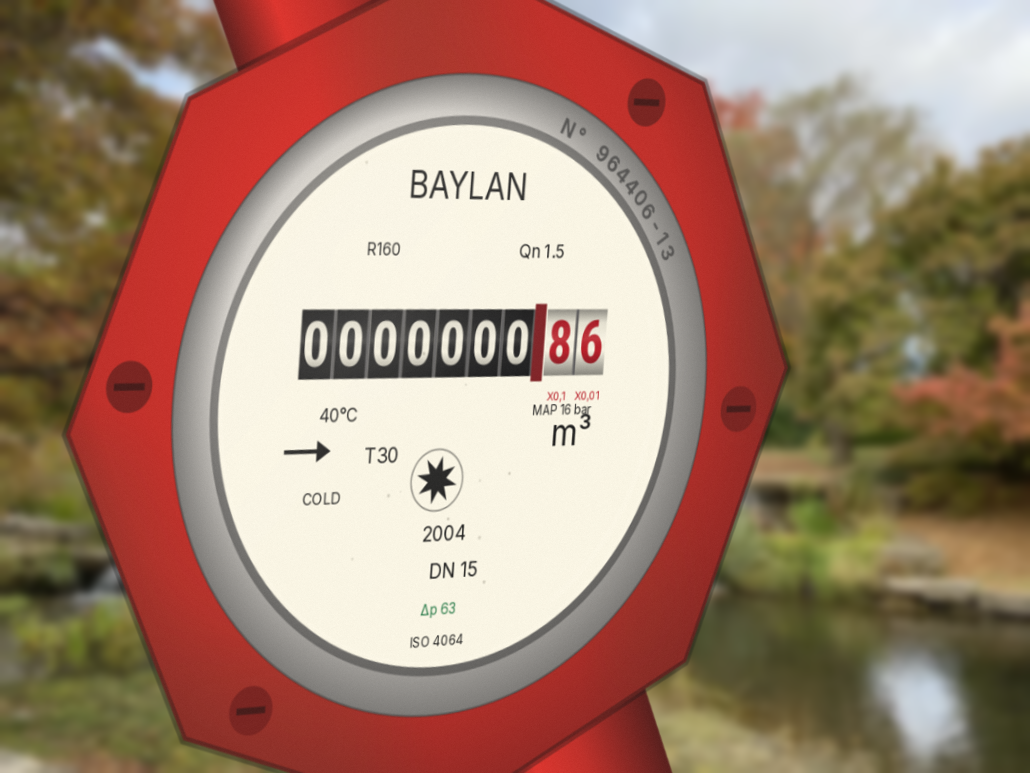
0.86; m³
